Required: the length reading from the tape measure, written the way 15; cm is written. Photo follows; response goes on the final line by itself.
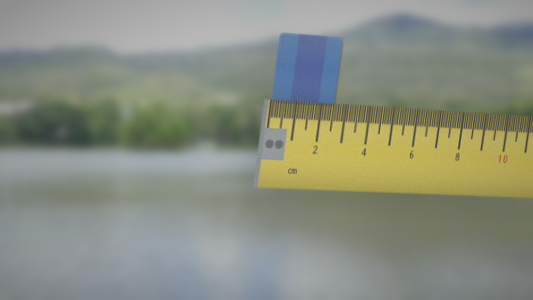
2.5; cm
